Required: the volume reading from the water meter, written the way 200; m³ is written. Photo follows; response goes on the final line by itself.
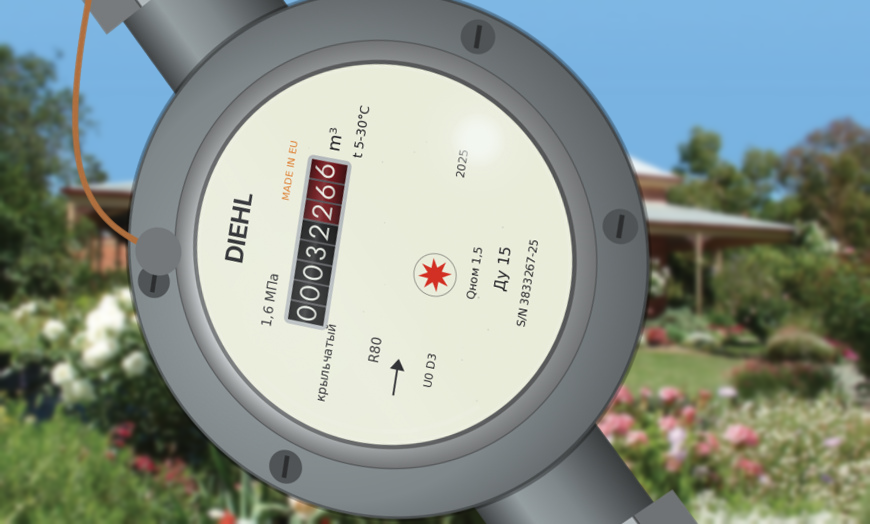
32.266; m³
